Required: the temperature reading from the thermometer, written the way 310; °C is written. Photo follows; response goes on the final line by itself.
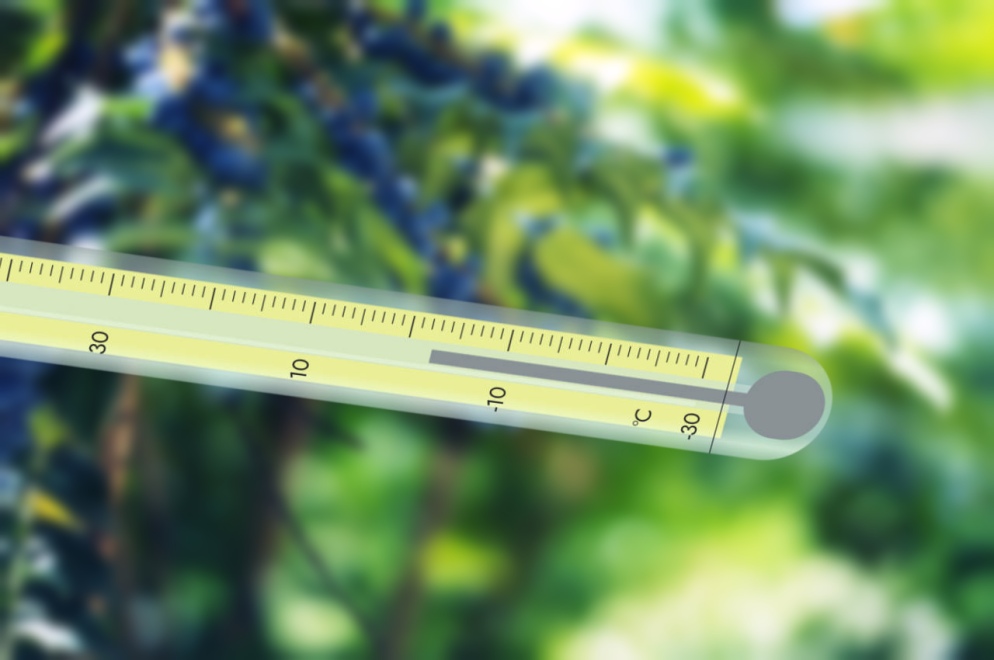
-2.5; °C
